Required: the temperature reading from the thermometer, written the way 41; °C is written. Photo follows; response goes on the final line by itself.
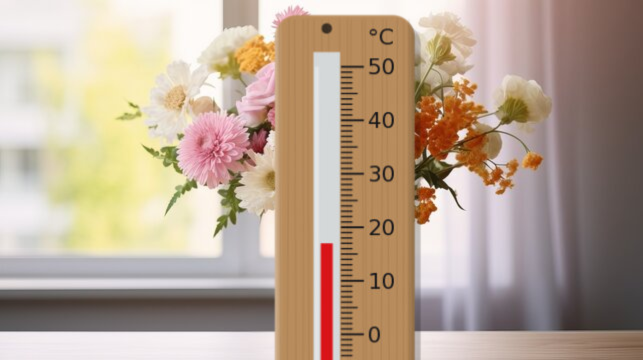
17; °C
